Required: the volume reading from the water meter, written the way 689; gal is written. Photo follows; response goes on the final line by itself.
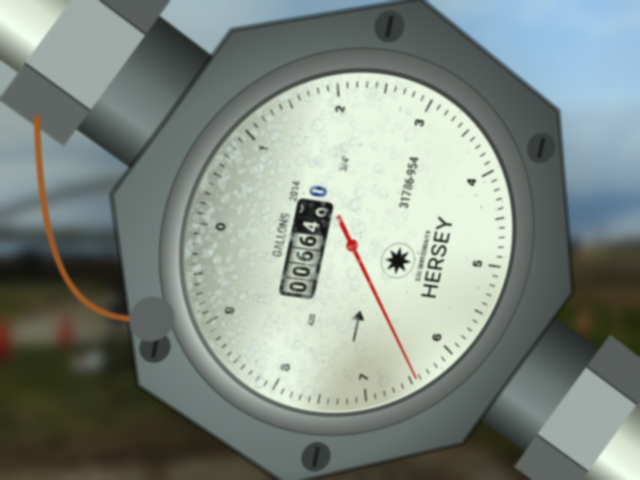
66486.4; gal
